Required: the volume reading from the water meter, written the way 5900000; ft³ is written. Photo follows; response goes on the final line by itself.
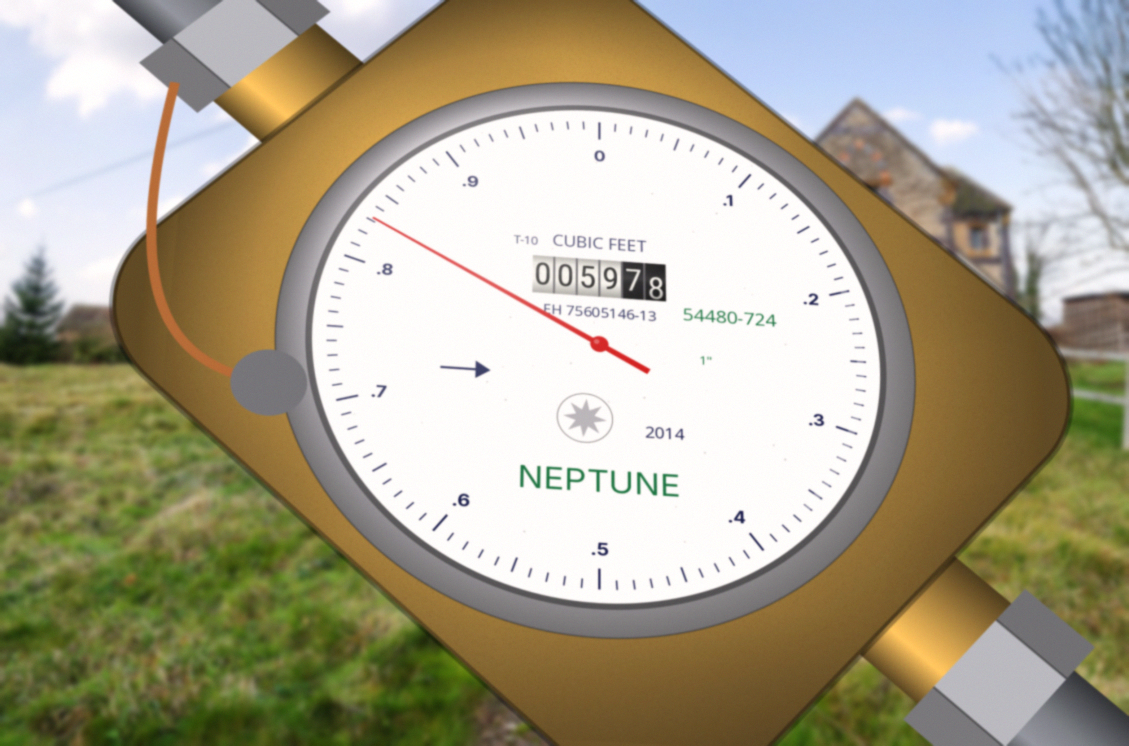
5977.83; ft³
